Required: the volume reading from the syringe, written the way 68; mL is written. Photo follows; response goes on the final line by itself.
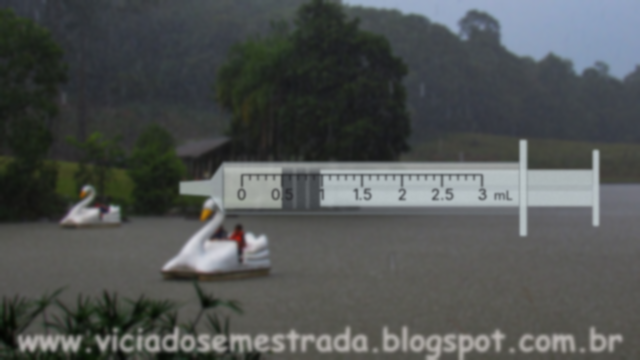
0.5; mL
